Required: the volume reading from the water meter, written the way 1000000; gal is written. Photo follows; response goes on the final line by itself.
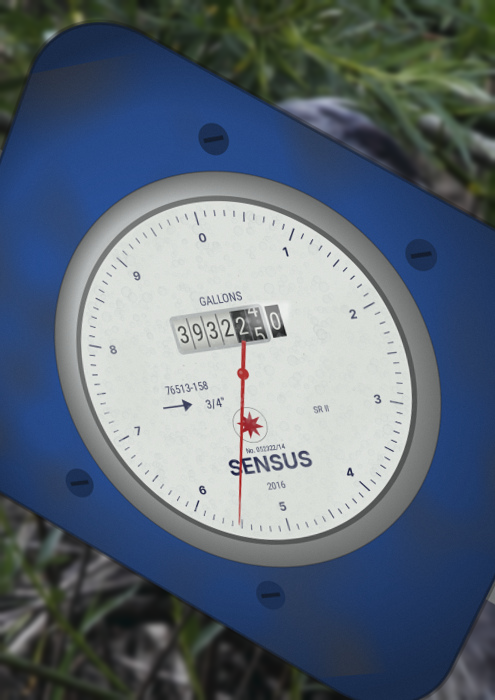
3932245.5; gal
